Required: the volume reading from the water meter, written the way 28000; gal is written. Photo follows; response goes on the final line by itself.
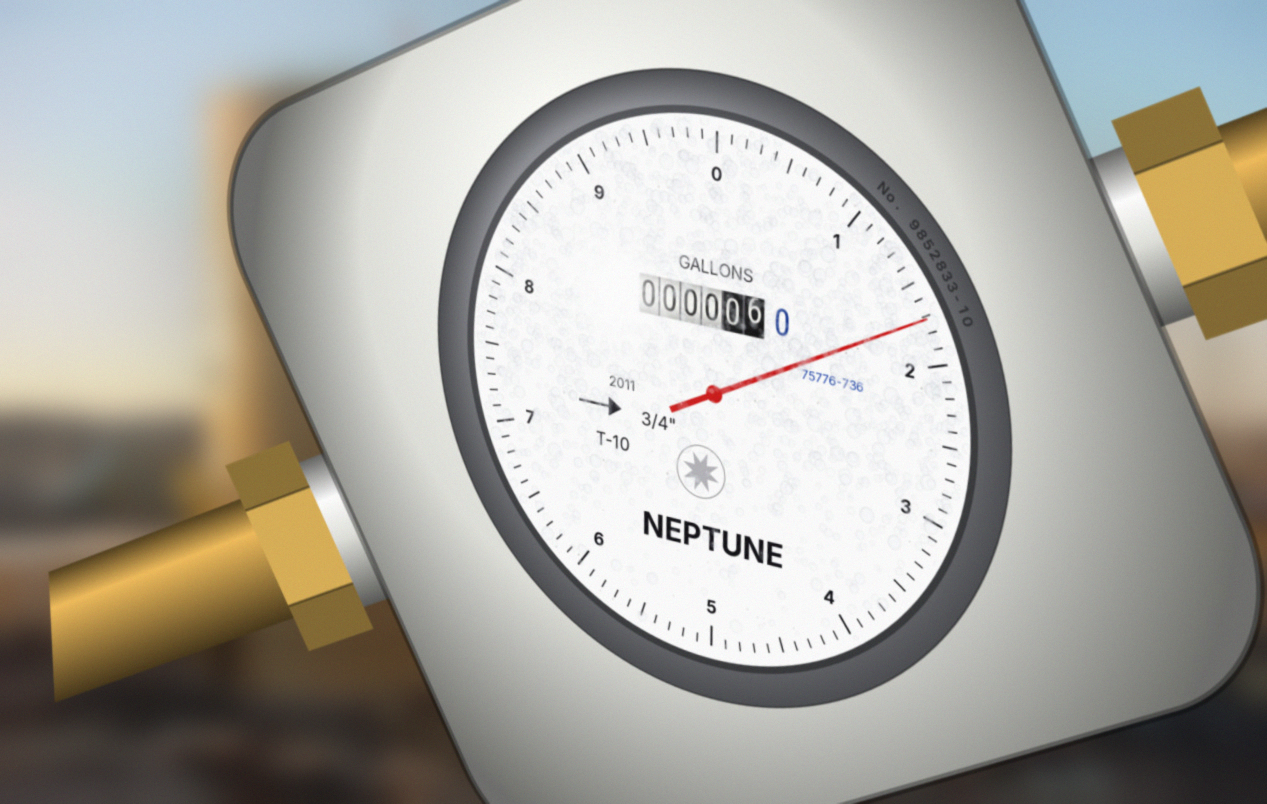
61.7; gal
